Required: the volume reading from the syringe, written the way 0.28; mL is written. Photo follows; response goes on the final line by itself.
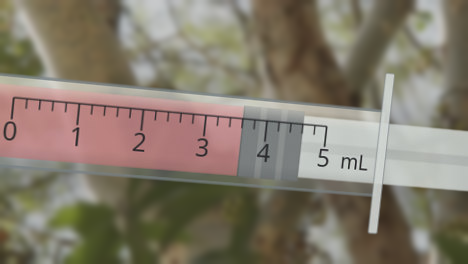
3.6; mL
